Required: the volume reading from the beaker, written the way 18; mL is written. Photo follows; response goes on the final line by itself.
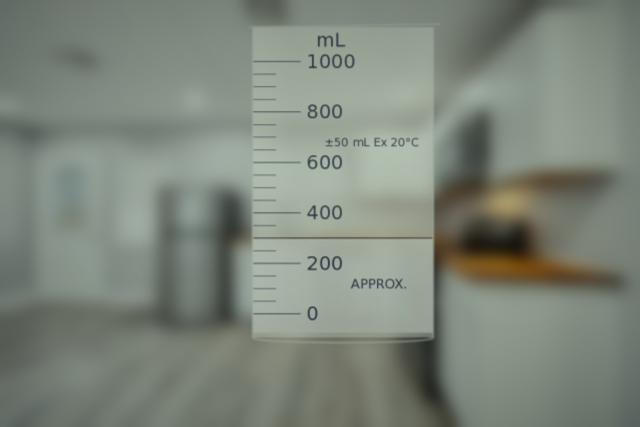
300; mL
